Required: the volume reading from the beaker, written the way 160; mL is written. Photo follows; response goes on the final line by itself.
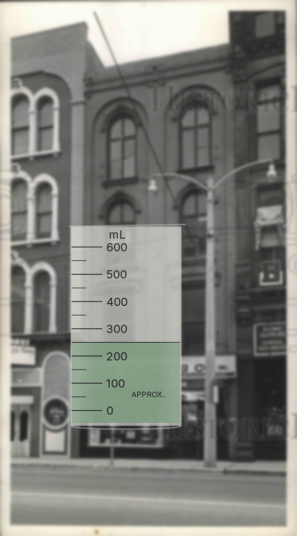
250; mL
